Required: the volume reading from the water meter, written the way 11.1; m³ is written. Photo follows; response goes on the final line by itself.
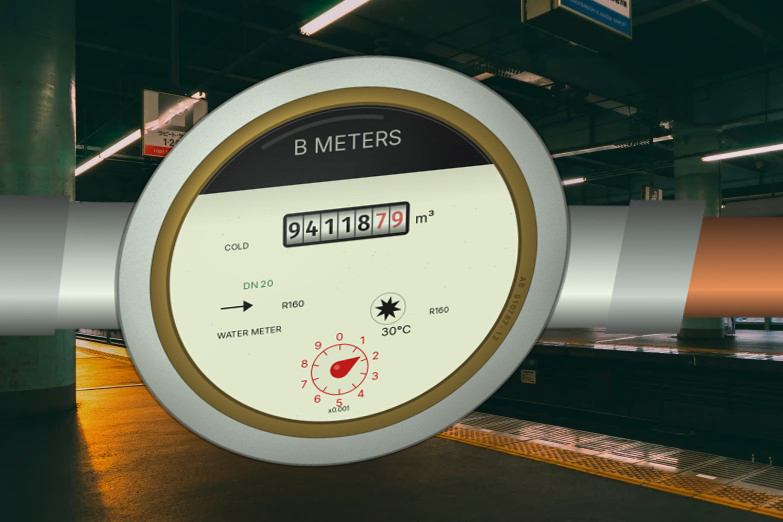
94118.791; m³
